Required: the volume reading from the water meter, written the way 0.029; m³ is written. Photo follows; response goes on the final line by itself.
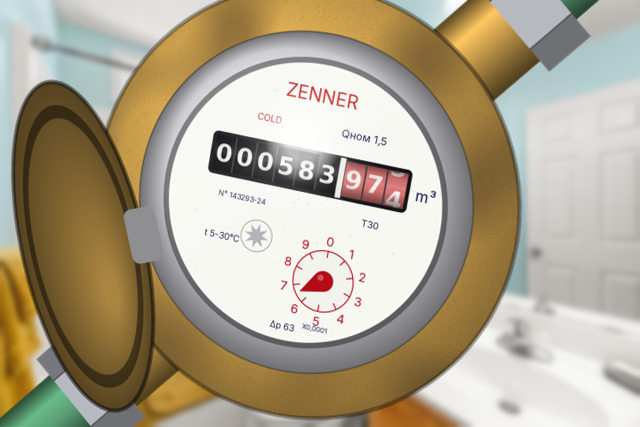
583.9736; m³
